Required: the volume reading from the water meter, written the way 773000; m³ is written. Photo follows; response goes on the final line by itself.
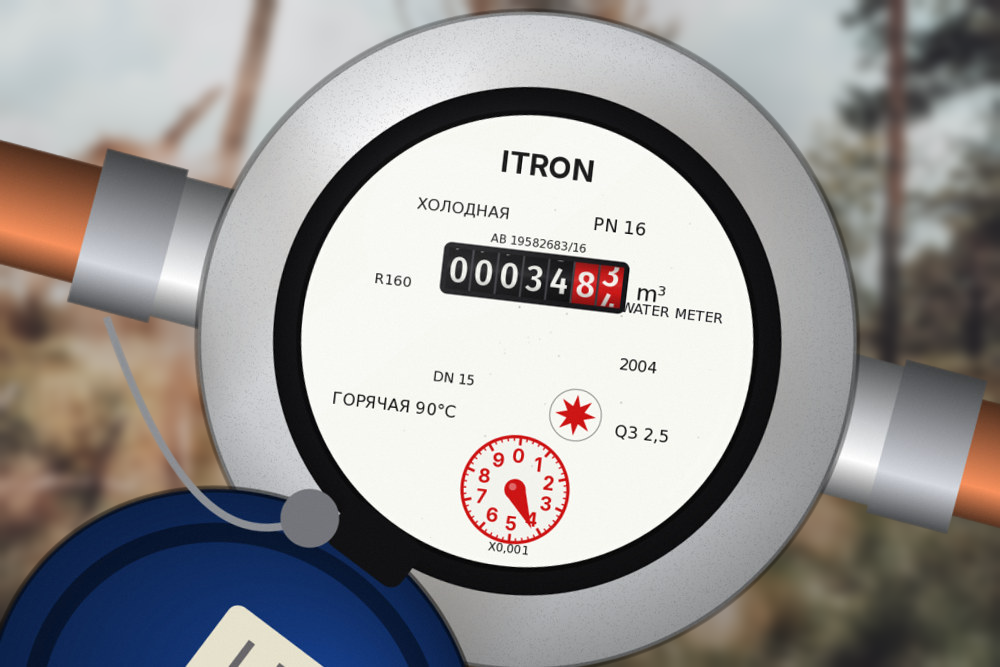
34.834; m³
